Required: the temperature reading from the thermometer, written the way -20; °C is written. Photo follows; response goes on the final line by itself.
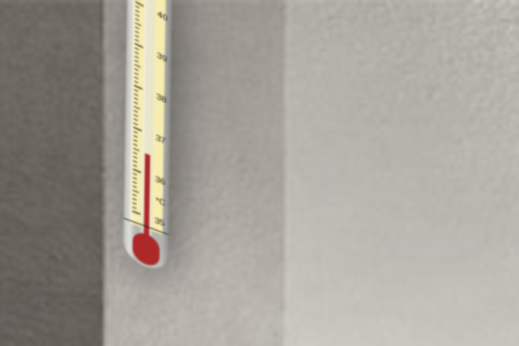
36.5; °C
